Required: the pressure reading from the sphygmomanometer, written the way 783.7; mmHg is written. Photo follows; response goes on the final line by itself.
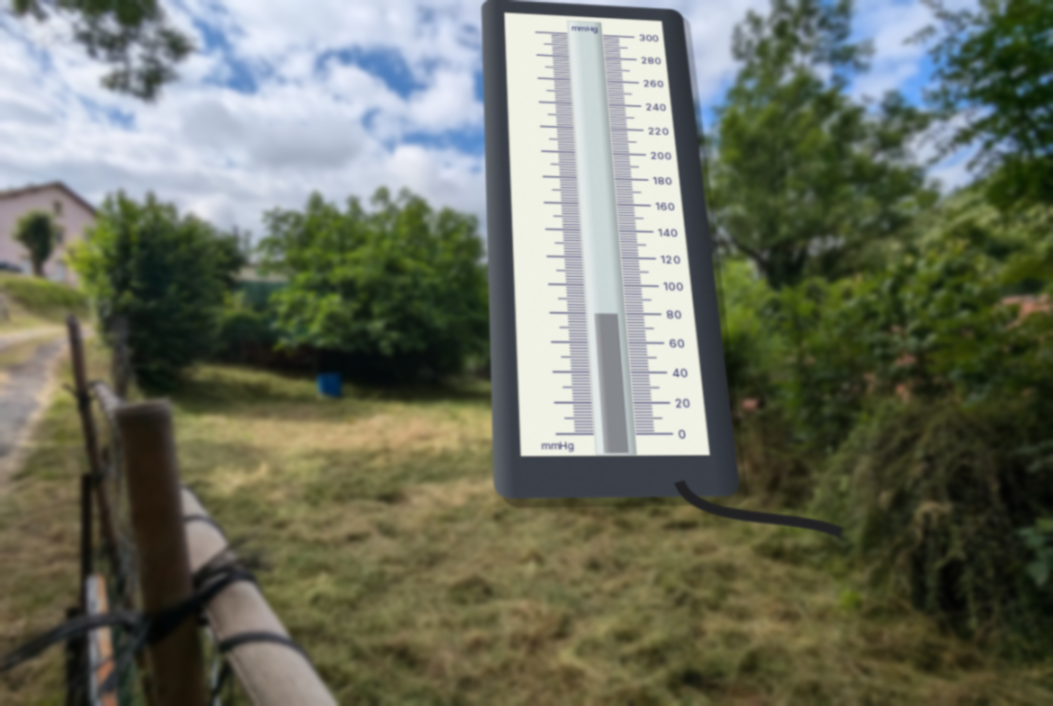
80; mmHg
